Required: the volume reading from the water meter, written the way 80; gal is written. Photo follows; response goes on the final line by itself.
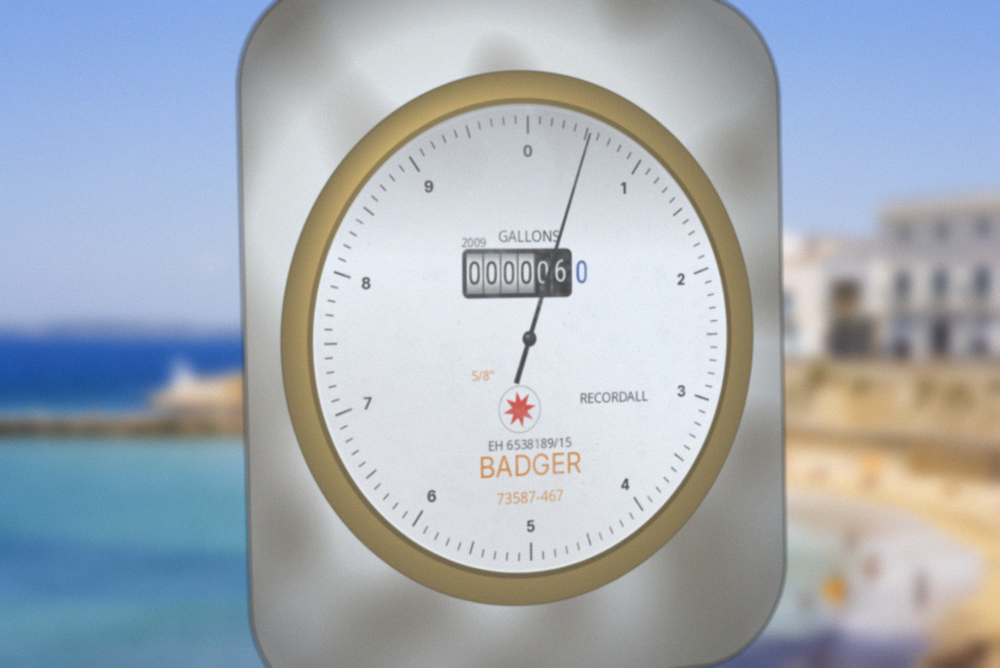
60.5; gal
